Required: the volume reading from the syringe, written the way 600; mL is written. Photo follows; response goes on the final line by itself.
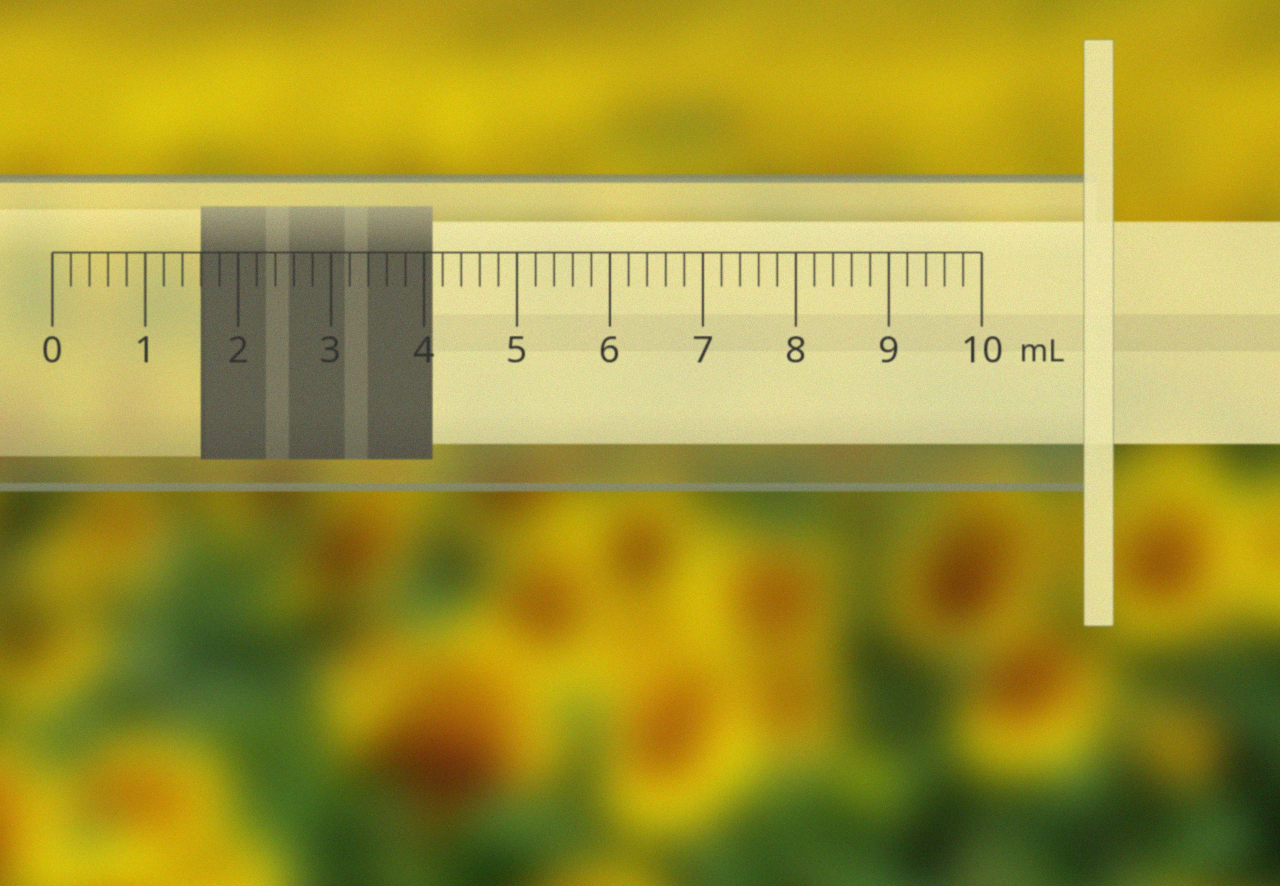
1.6; mL
